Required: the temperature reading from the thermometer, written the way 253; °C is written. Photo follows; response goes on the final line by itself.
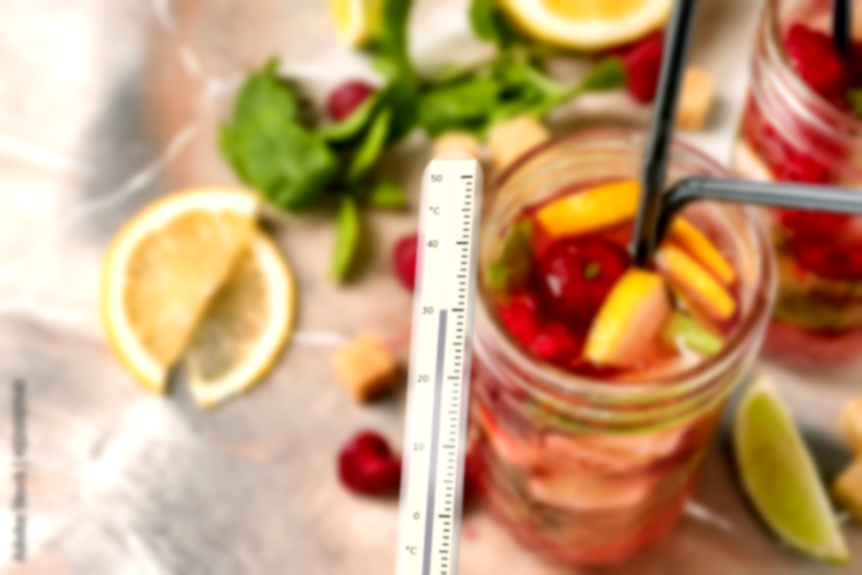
30; °C
